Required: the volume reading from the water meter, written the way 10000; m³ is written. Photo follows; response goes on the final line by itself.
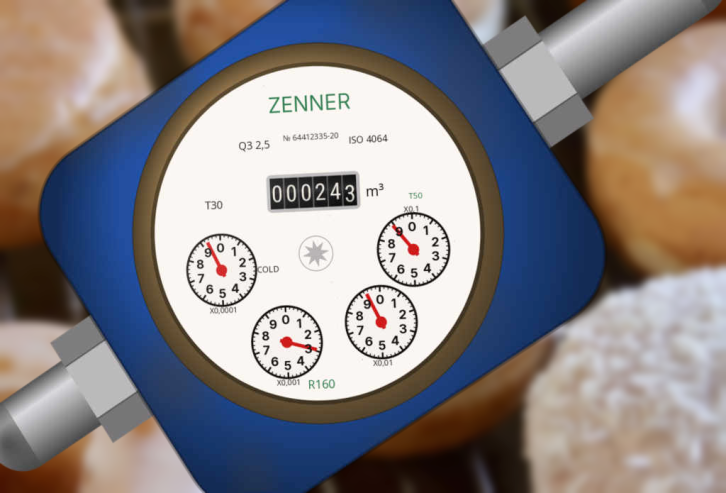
242.8929; m³
